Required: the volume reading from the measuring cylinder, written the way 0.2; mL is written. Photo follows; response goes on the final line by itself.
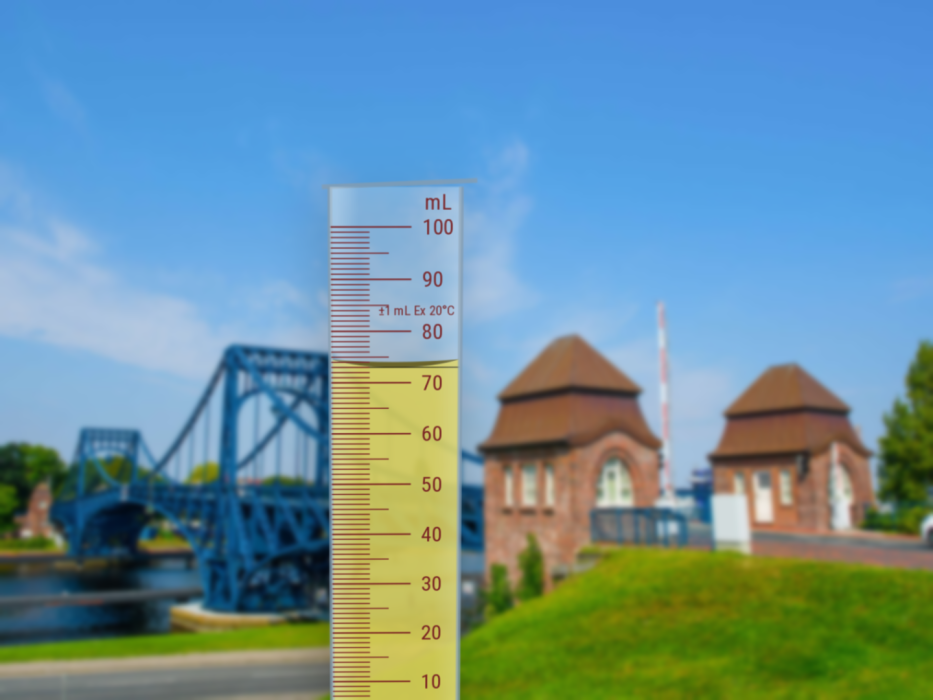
73; mL
